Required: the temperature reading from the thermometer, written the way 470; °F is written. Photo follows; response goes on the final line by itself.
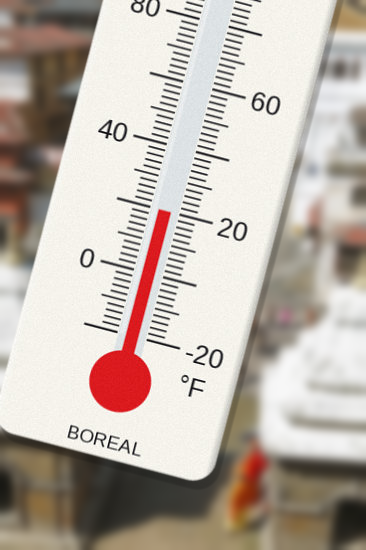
20; °F
